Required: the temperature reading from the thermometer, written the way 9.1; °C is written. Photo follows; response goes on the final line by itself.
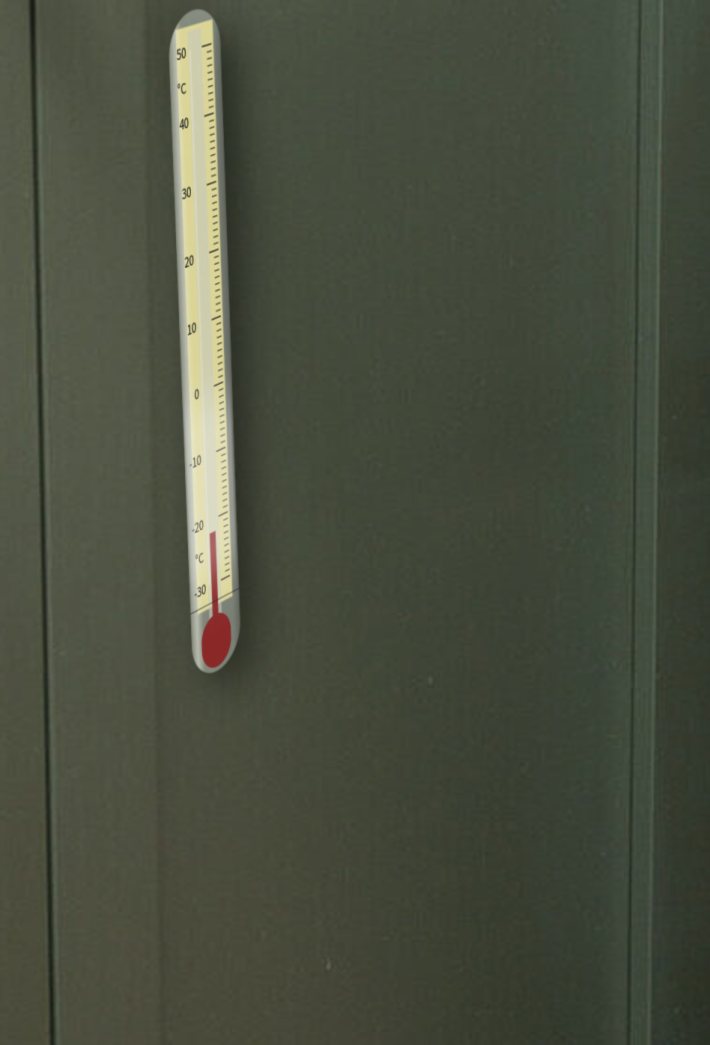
-22; °C
